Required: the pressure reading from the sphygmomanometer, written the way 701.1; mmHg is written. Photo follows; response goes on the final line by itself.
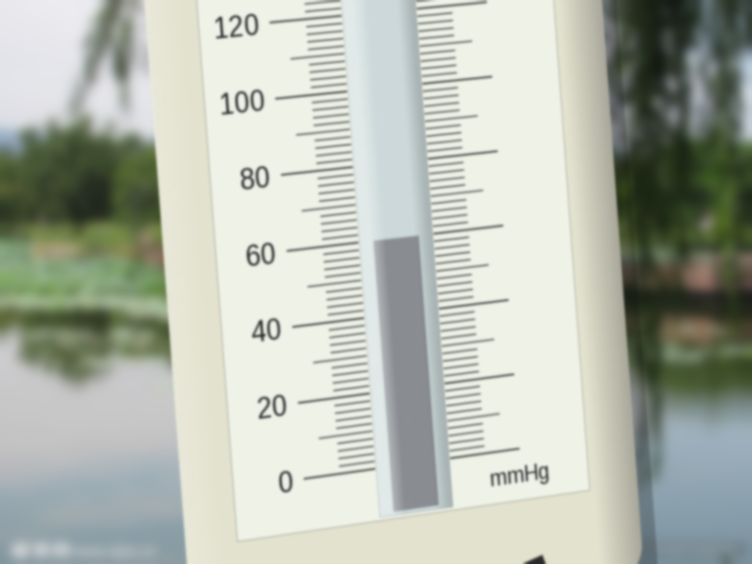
60; mmHg
